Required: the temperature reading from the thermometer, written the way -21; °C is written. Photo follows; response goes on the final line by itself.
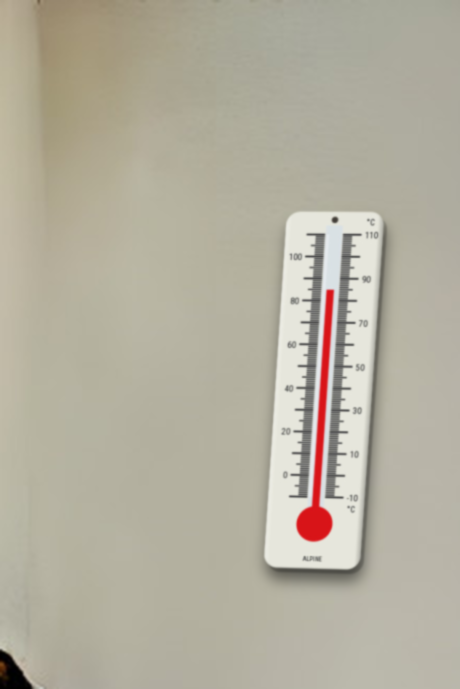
85; °C
